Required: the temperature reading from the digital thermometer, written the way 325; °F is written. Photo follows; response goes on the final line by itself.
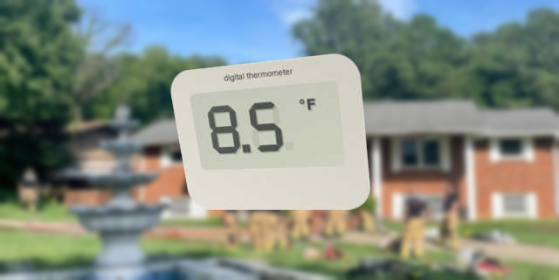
8.5; °F
